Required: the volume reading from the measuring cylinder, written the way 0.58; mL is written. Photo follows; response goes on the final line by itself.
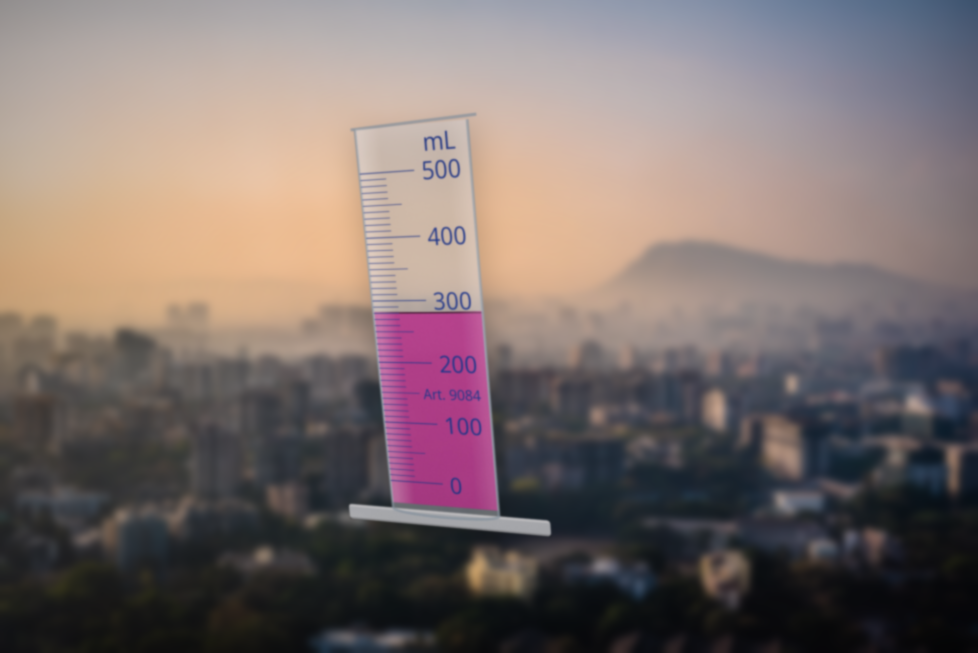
280; mL
